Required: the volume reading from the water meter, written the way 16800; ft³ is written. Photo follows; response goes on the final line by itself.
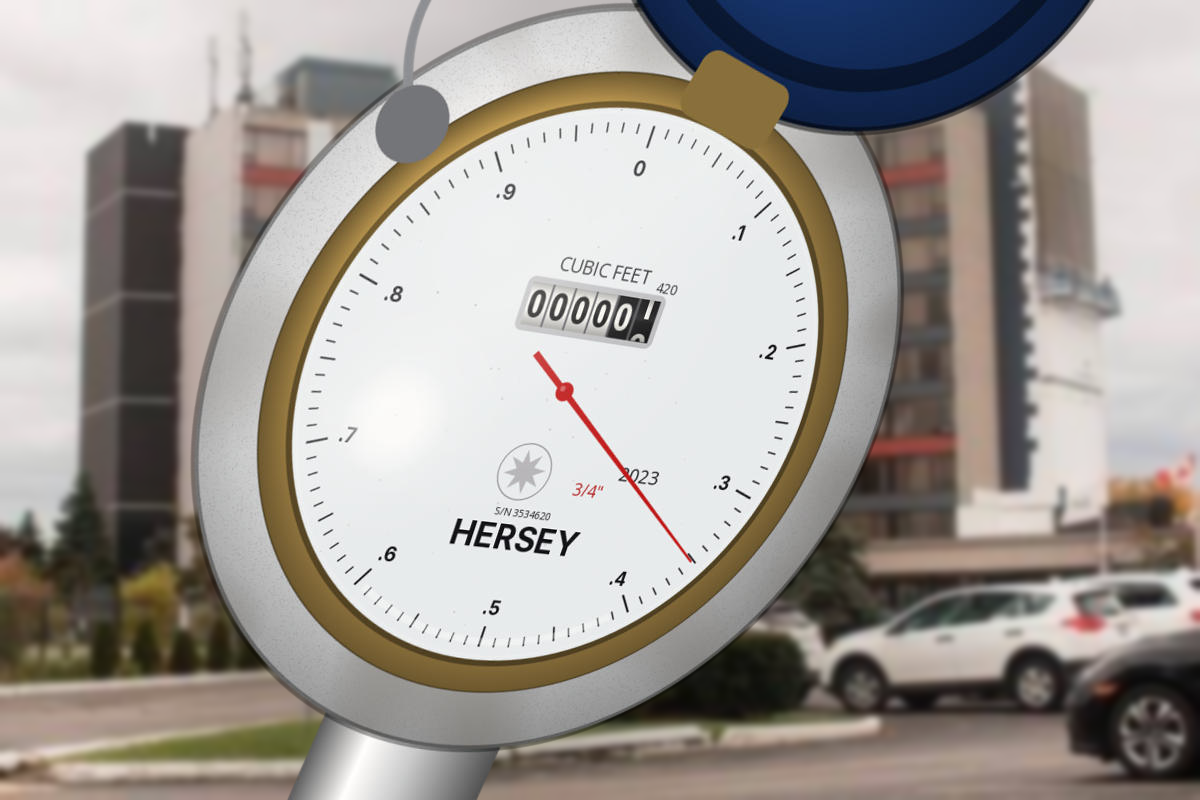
1.35; ft³
